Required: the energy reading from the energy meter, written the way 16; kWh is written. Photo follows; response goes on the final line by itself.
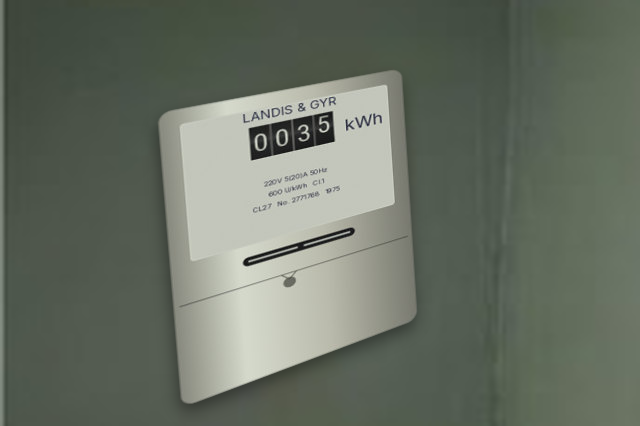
35; kWh
